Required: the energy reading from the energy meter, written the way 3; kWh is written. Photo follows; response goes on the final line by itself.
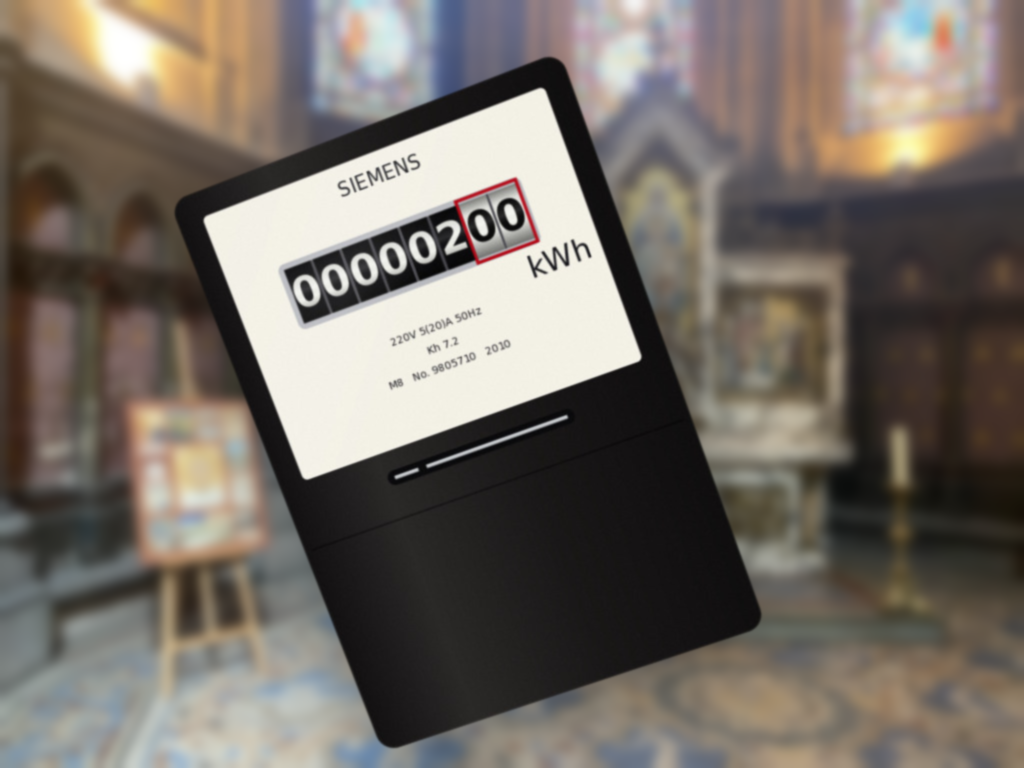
2.00; kWh
